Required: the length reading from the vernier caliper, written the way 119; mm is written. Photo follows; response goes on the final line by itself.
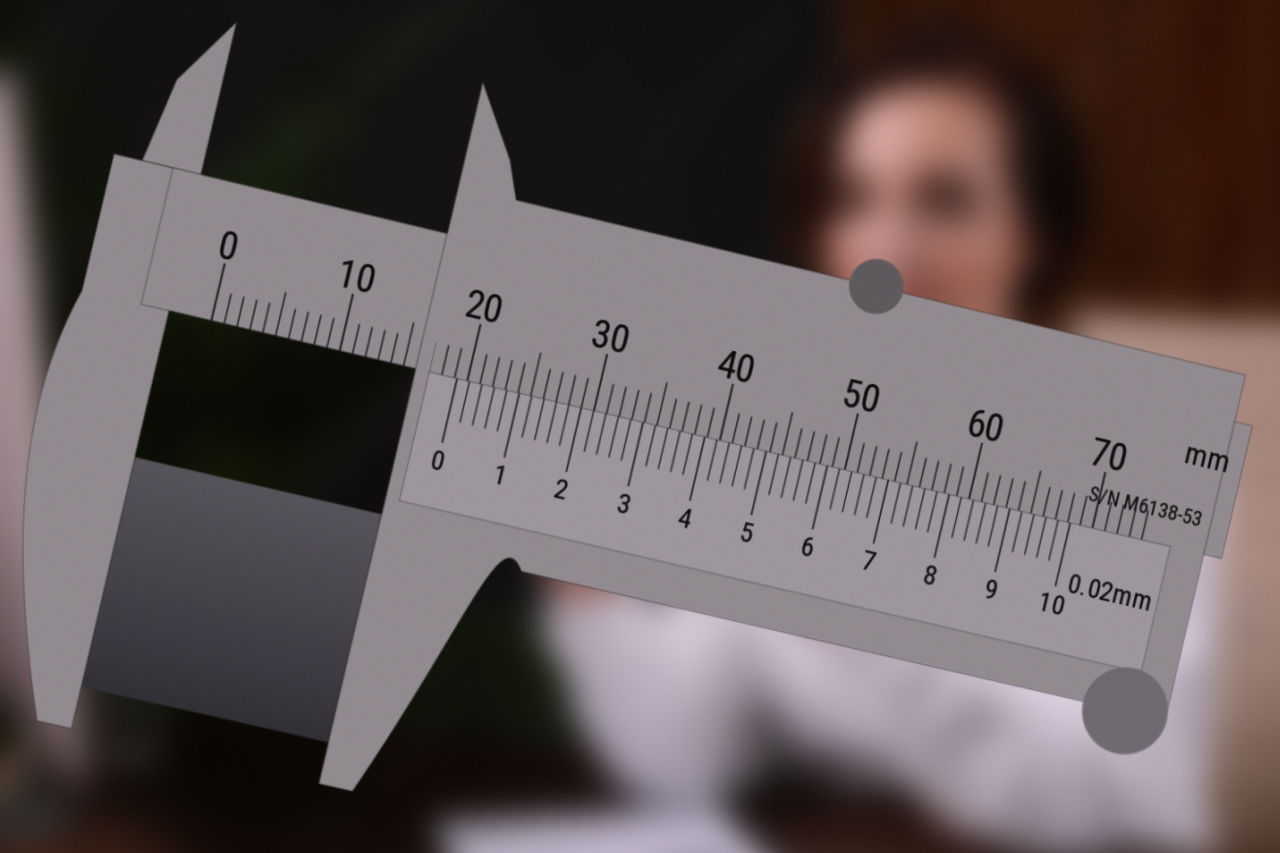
19.2; mm
